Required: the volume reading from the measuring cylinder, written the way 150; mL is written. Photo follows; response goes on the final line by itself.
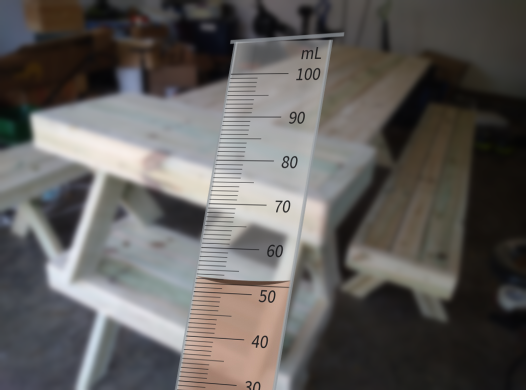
52; mL
